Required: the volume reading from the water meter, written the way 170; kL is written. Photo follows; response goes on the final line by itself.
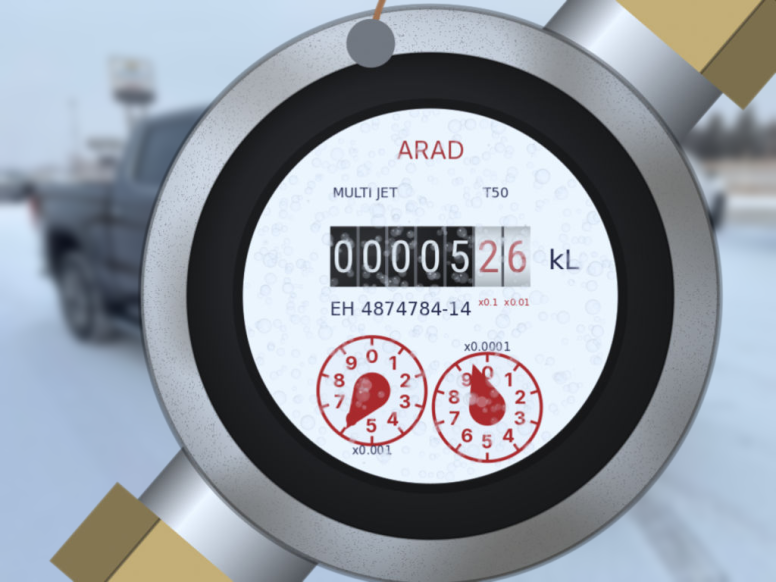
5.2659; kL
